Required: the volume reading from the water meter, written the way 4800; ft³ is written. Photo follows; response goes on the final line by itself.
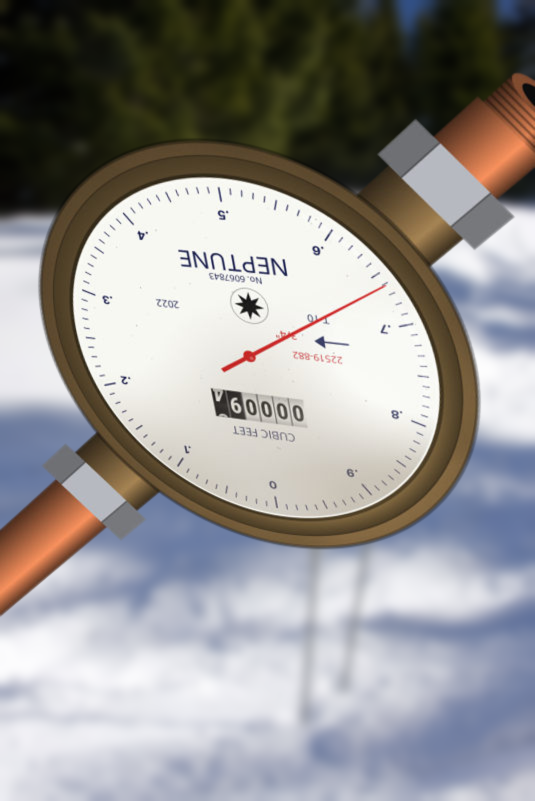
93.66; ft³
